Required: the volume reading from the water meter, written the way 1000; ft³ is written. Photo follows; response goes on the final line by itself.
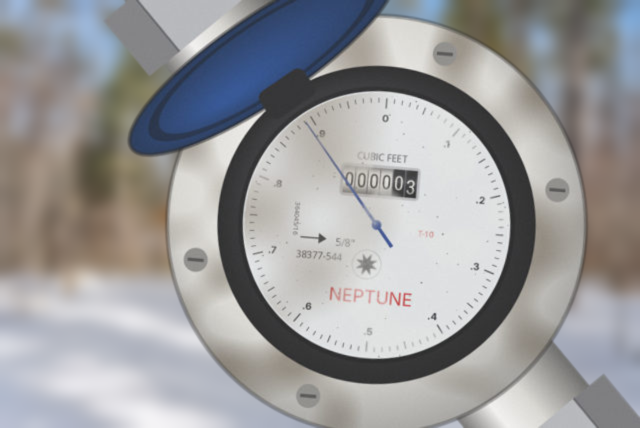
2.89; ft³
